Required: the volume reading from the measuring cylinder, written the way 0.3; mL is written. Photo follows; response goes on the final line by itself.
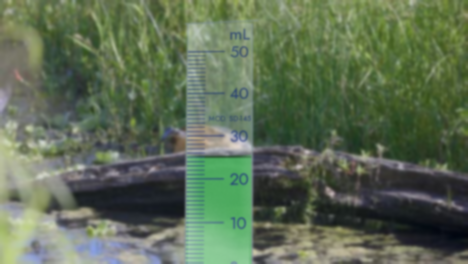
25; mL
